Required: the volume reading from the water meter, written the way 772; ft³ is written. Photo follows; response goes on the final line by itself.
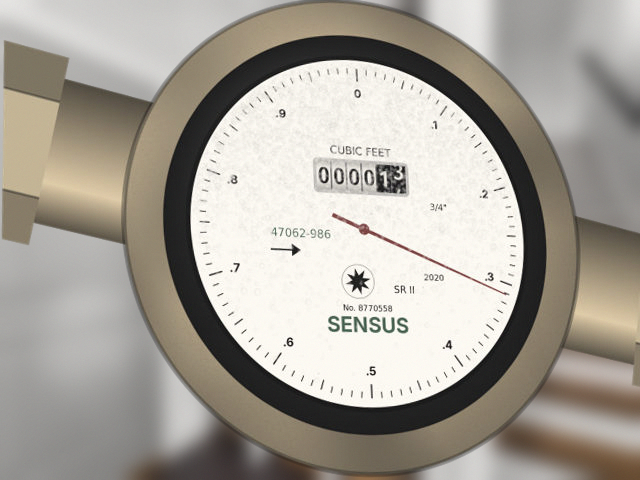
13.31; ft³
